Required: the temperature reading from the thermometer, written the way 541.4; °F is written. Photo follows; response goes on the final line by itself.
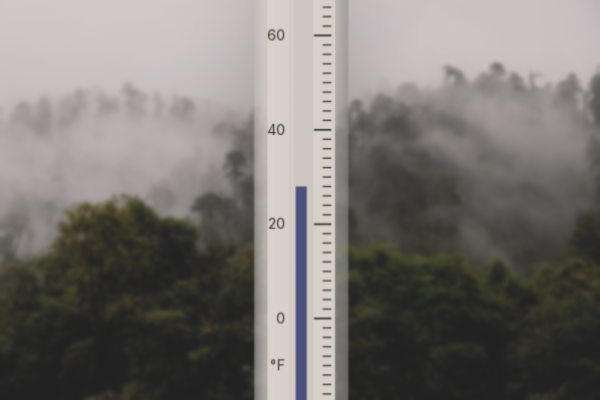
28; °F
